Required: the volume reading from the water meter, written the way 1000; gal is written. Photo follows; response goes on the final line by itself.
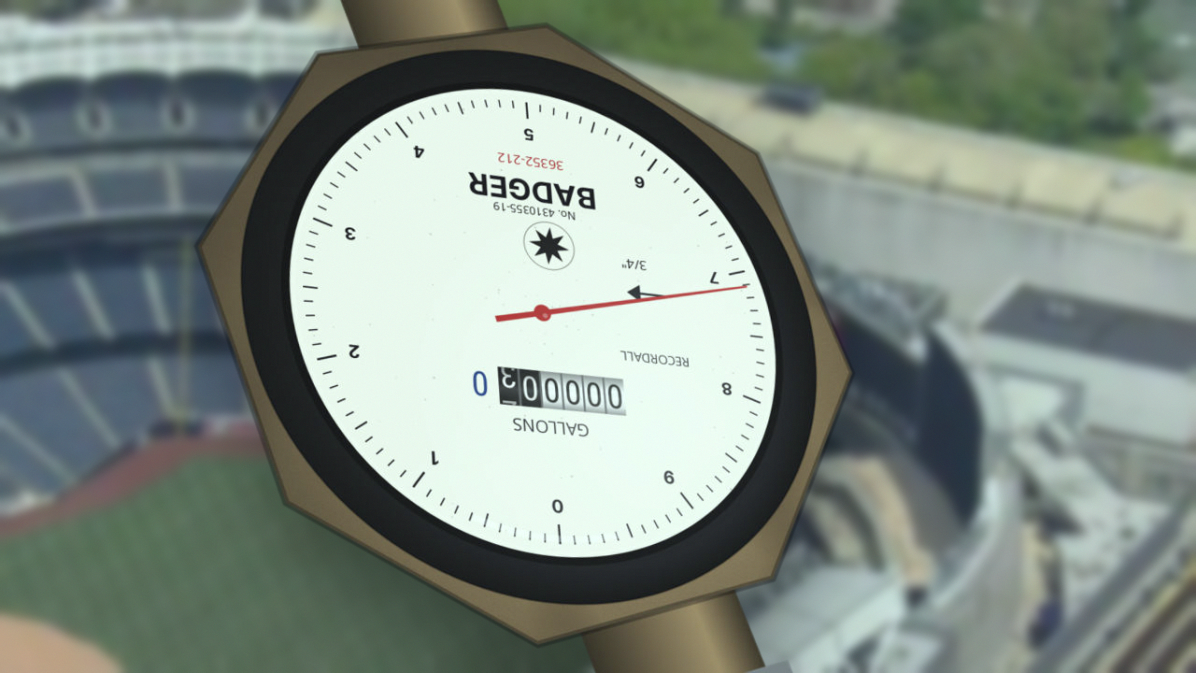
27.1; gal
